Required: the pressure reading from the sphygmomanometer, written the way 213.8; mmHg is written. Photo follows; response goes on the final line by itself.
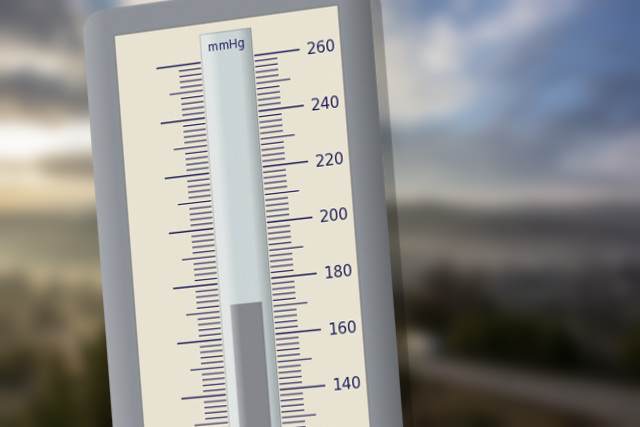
172; mmHg
